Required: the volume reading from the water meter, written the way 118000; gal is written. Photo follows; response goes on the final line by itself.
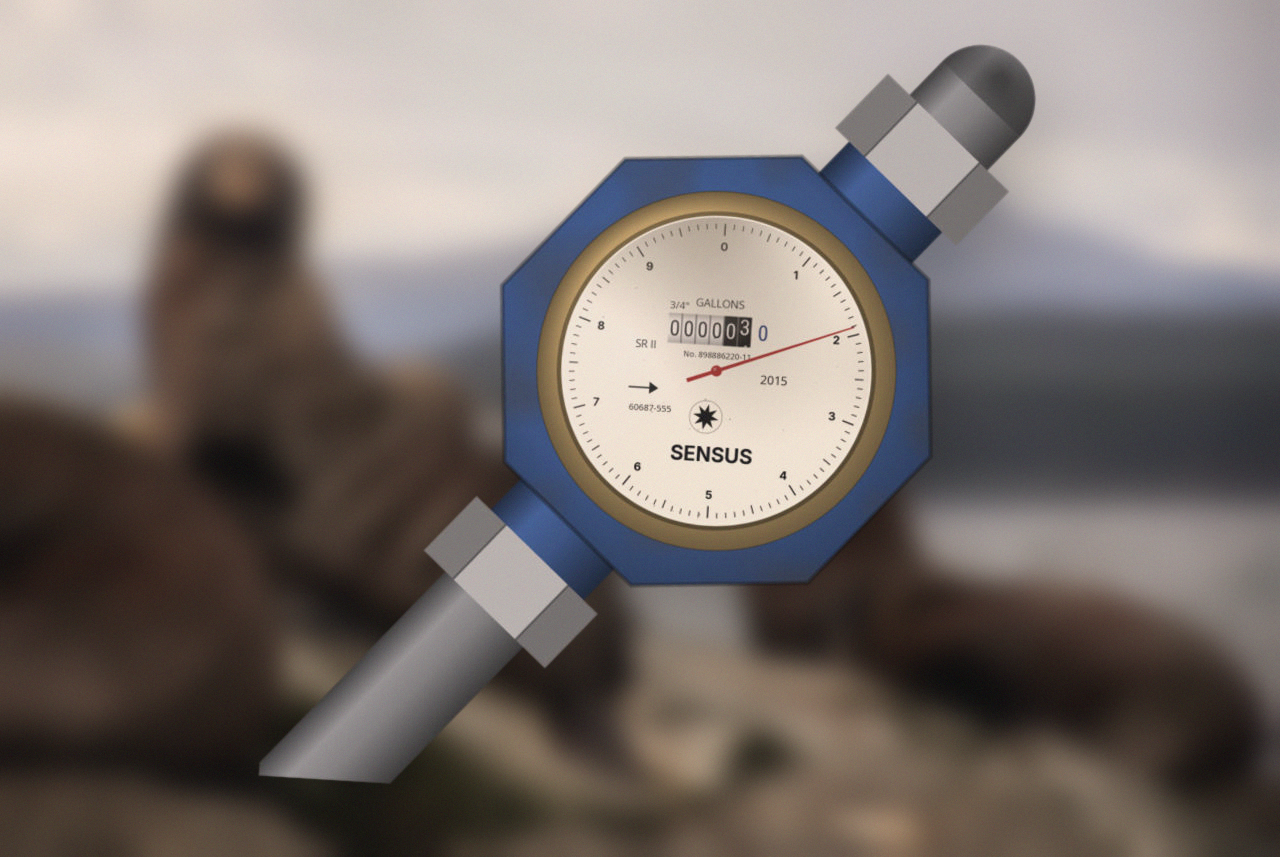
31.9; gal
